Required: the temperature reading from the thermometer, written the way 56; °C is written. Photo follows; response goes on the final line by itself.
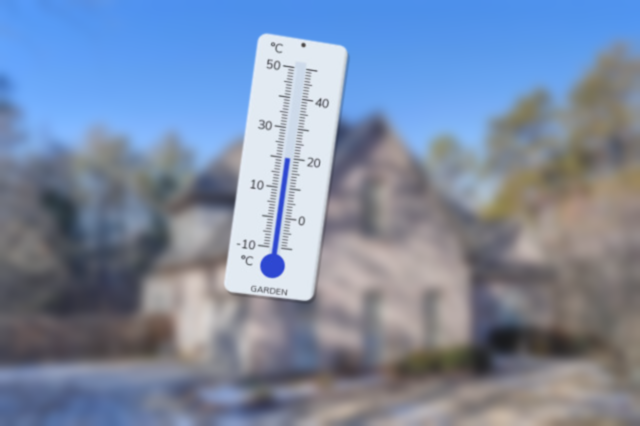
20; °C
